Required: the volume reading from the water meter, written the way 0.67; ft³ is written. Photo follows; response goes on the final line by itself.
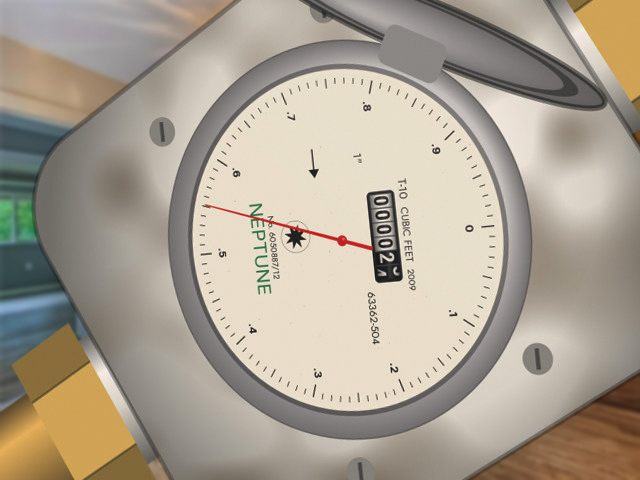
23.55; ft³
